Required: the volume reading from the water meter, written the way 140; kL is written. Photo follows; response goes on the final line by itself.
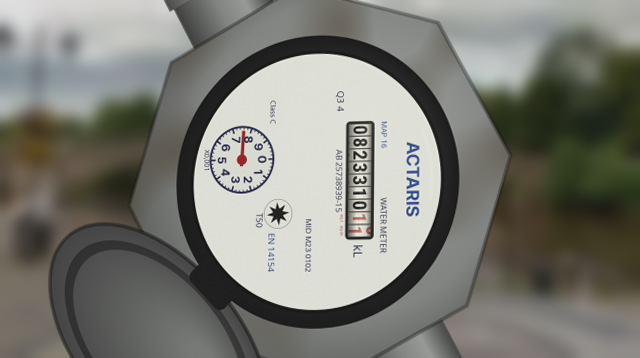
823310.107; kL
